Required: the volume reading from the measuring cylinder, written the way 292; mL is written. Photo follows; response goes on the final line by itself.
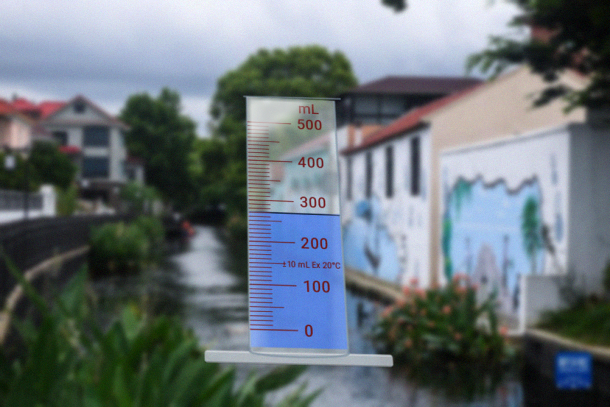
270; mL
